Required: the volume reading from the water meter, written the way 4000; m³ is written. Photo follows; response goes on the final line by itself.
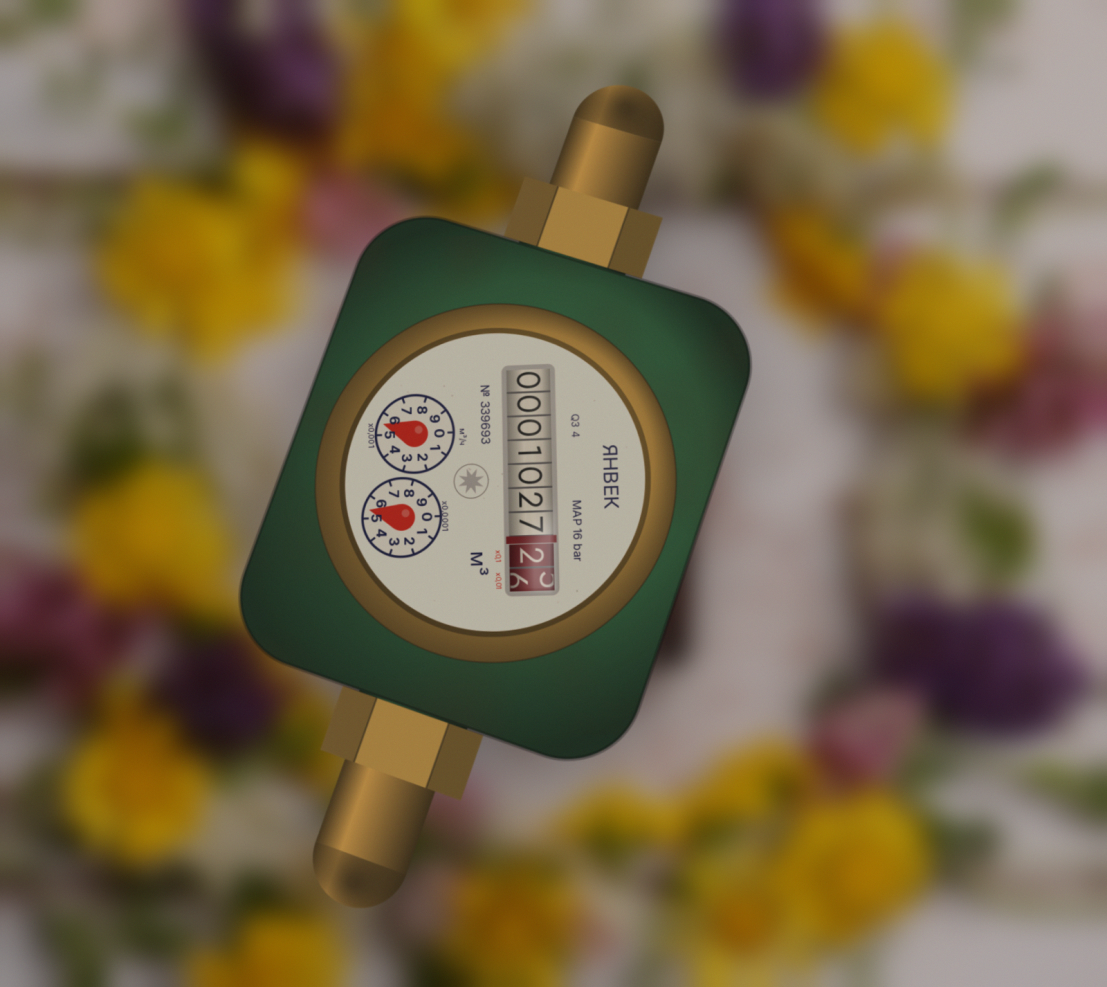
1027.2555; m³
